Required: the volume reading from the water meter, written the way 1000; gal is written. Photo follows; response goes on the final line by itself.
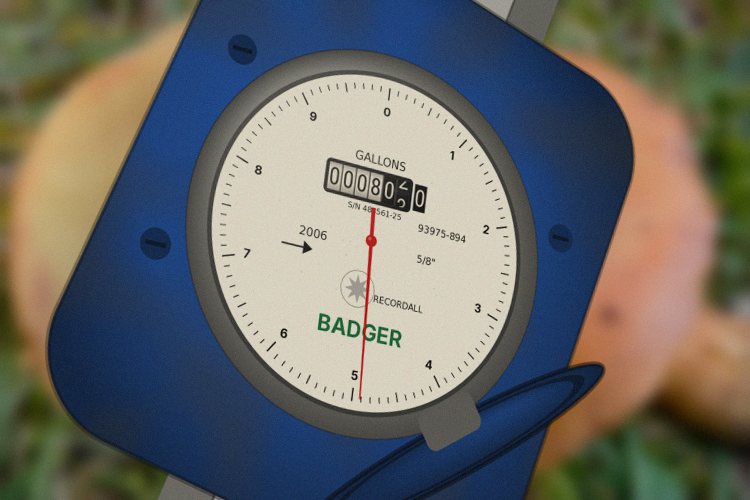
8024.9; gal
